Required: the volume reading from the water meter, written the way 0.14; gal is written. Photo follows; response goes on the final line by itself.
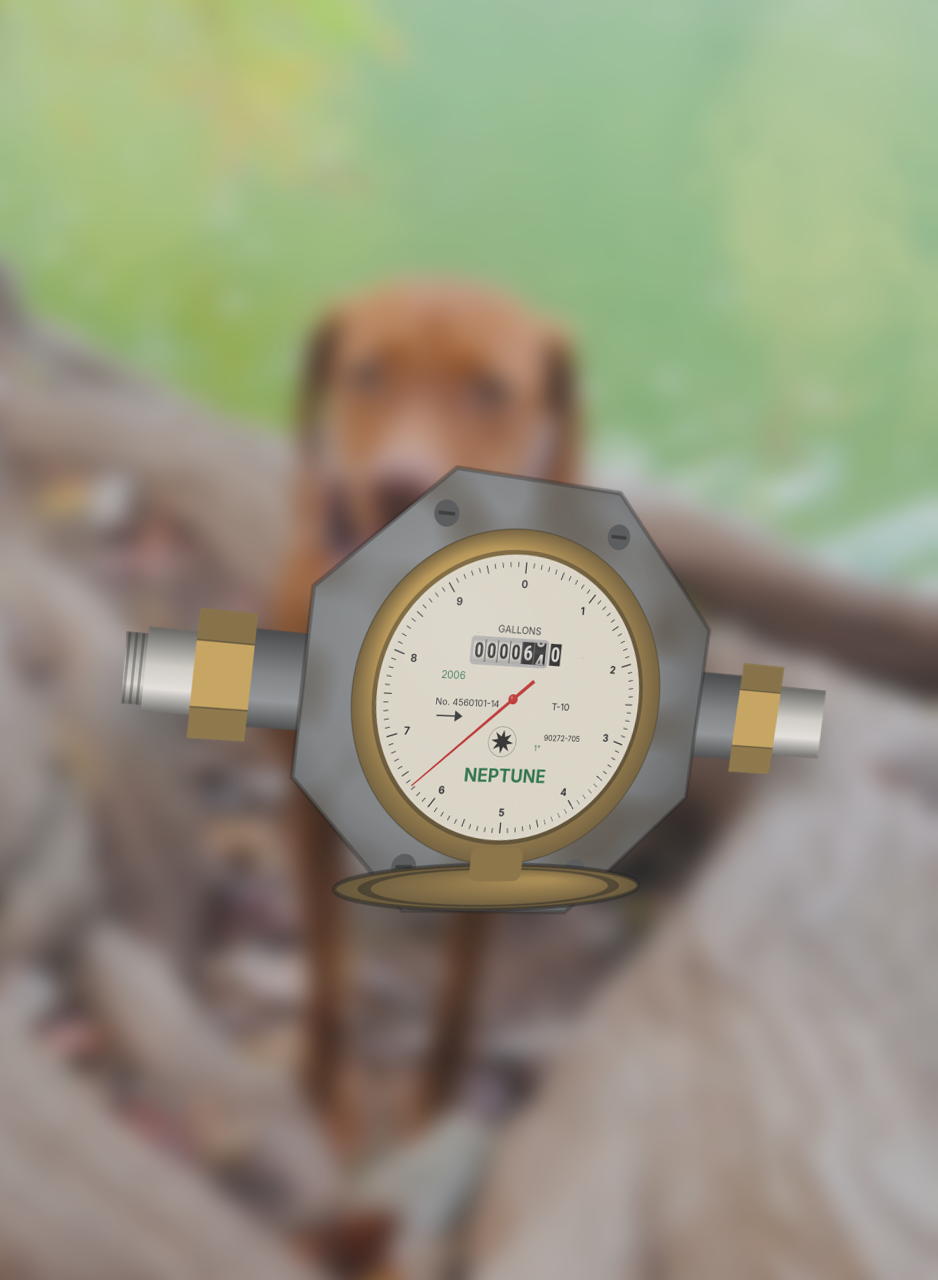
636.3; gal
